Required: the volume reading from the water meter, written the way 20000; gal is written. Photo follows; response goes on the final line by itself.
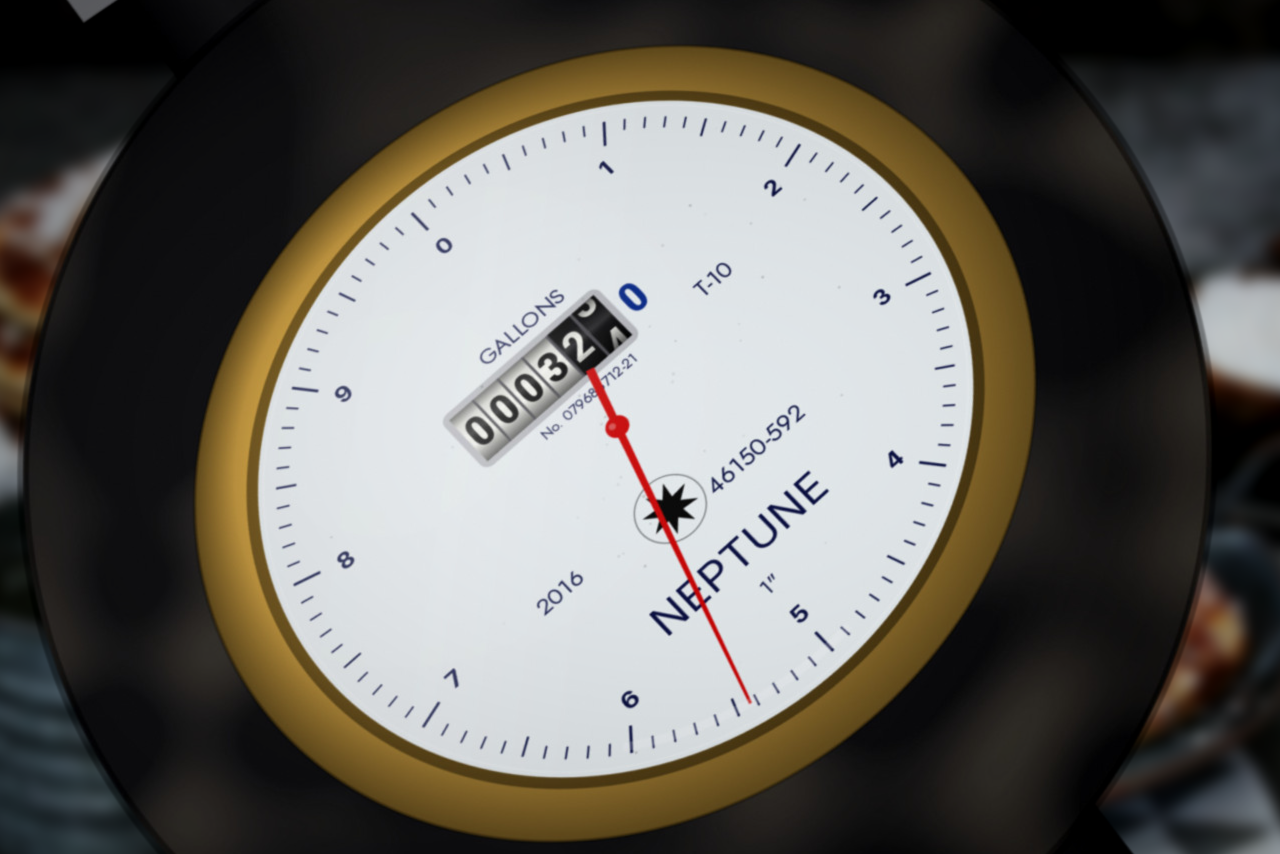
3235.4; gal
